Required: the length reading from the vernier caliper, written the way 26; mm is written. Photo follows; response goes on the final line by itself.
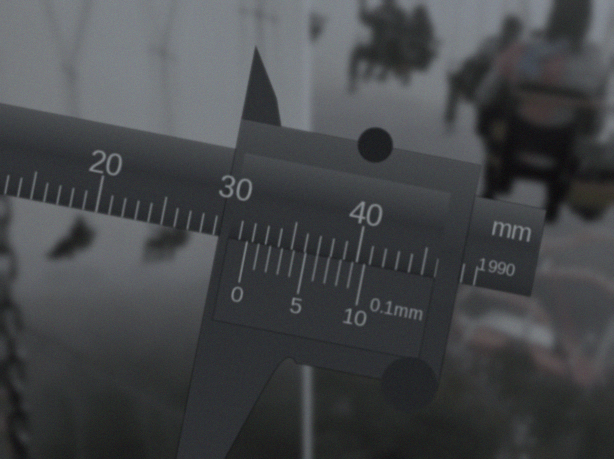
31.6; mm
